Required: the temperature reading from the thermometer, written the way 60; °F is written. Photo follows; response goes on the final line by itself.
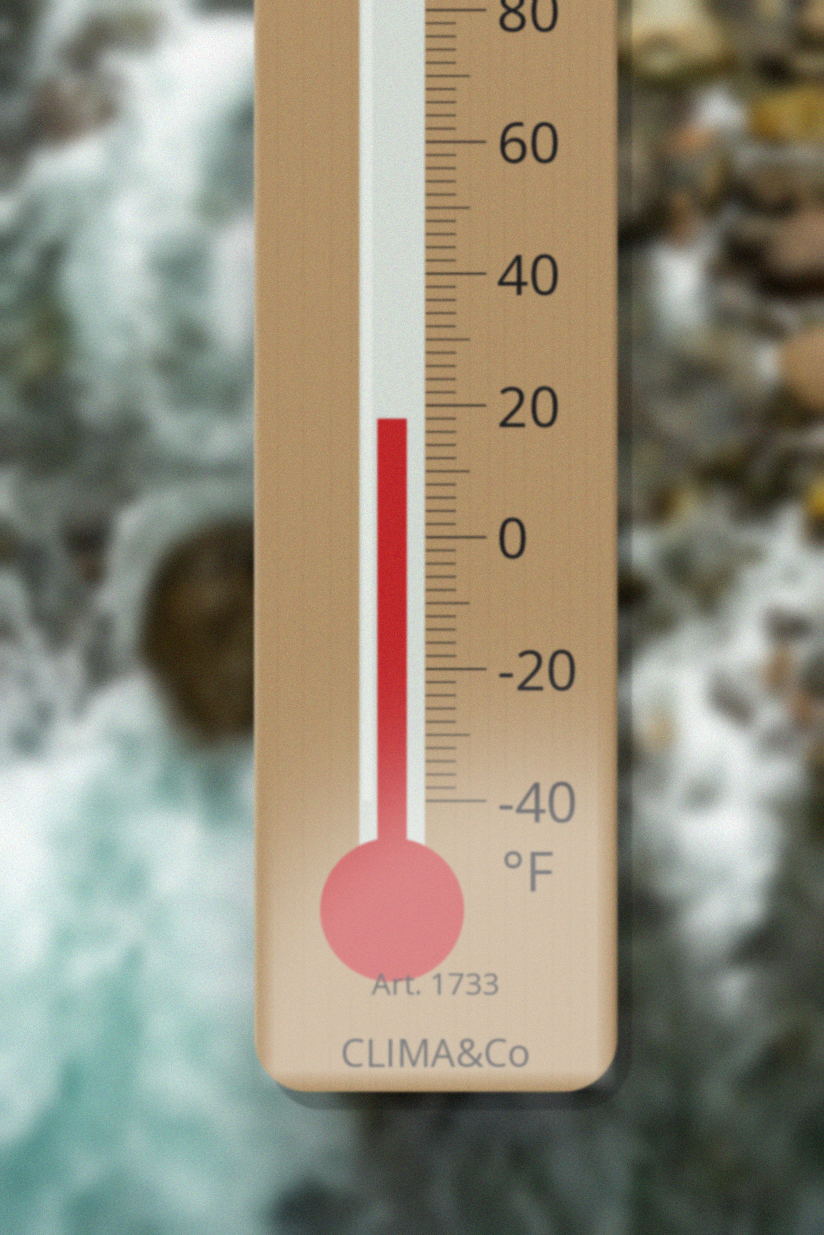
18; °F
